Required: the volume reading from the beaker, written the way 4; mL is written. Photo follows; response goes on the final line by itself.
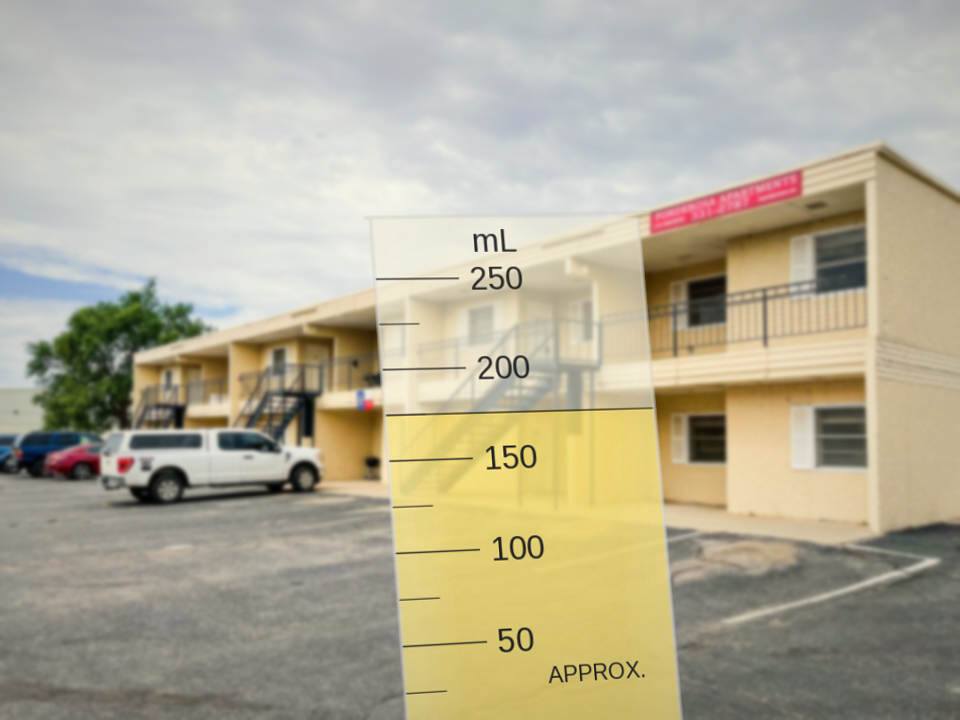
175; mL
